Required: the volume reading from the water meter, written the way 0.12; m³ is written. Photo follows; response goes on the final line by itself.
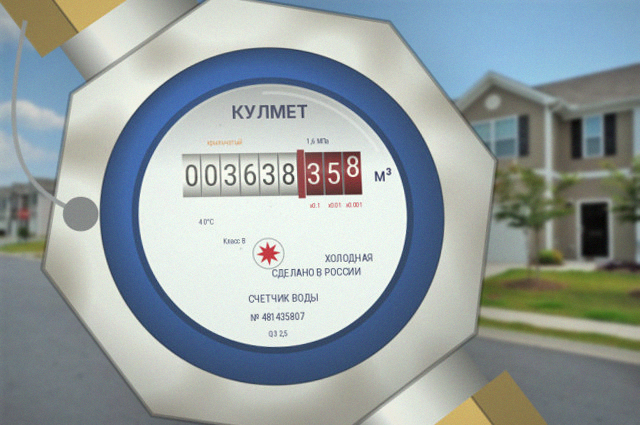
3638.358; m³
